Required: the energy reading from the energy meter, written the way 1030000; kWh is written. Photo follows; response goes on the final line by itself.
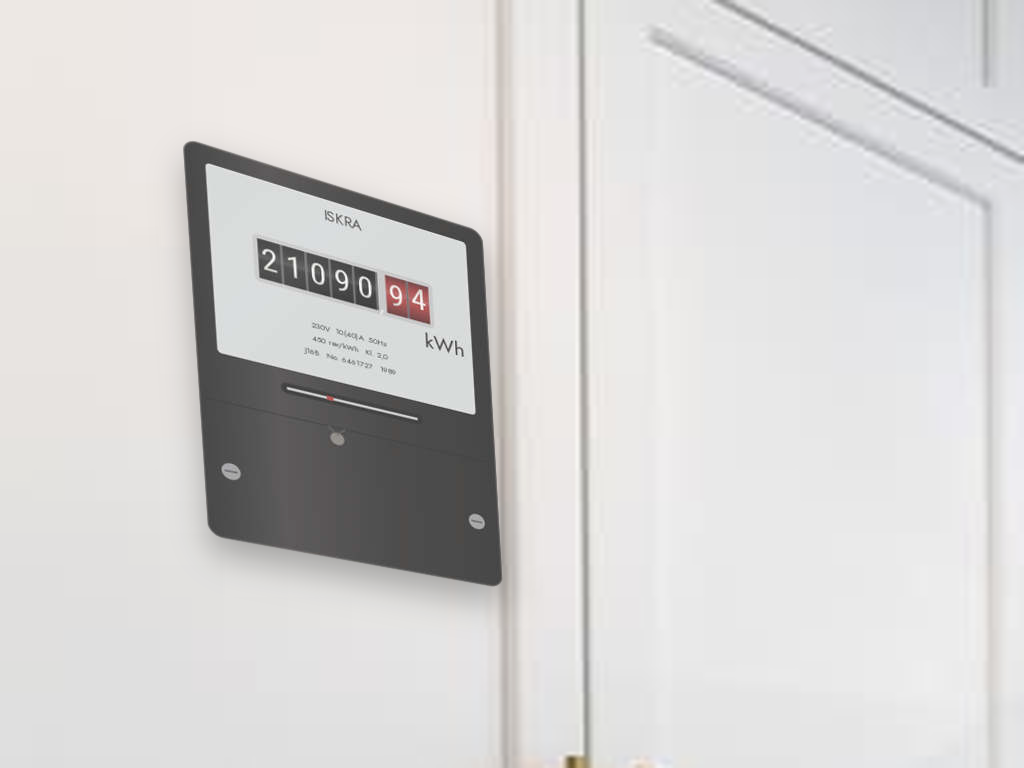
21090.94; kWh
